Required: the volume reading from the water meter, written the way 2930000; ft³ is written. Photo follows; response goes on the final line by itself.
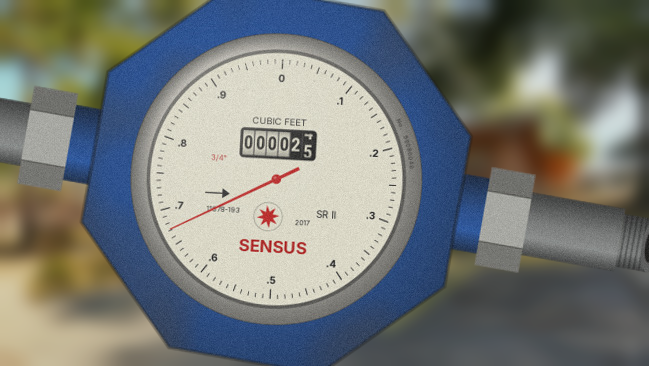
24.67; ft³
